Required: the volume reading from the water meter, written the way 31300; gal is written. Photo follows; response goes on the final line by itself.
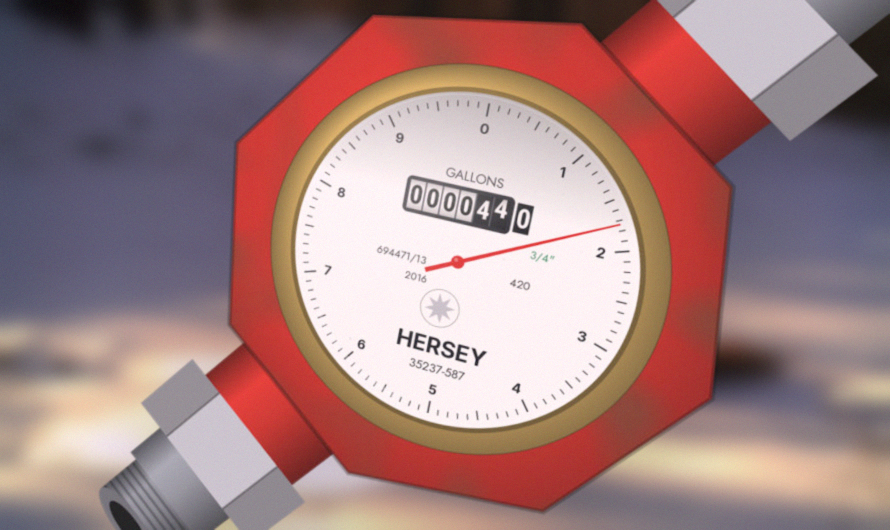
441.7; gal
